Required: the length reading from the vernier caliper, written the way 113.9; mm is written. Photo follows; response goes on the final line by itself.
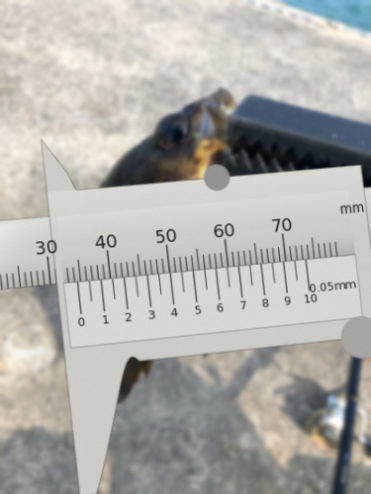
34.5; mm
